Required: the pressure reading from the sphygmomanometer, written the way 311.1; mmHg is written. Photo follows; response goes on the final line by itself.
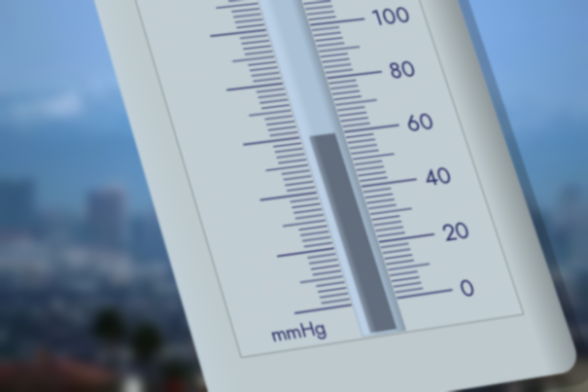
60; mmHg
